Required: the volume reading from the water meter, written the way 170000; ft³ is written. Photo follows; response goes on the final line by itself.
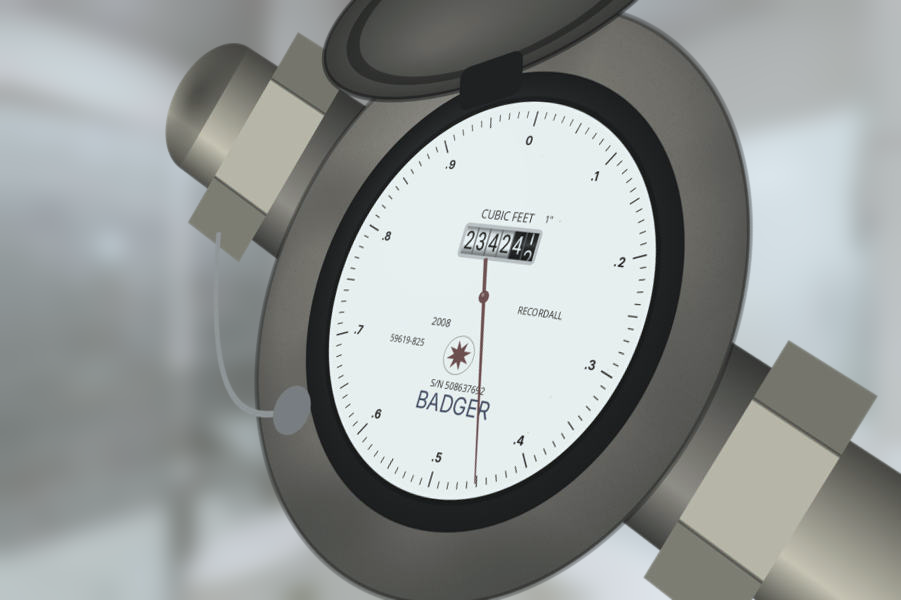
234241.45; ft³
